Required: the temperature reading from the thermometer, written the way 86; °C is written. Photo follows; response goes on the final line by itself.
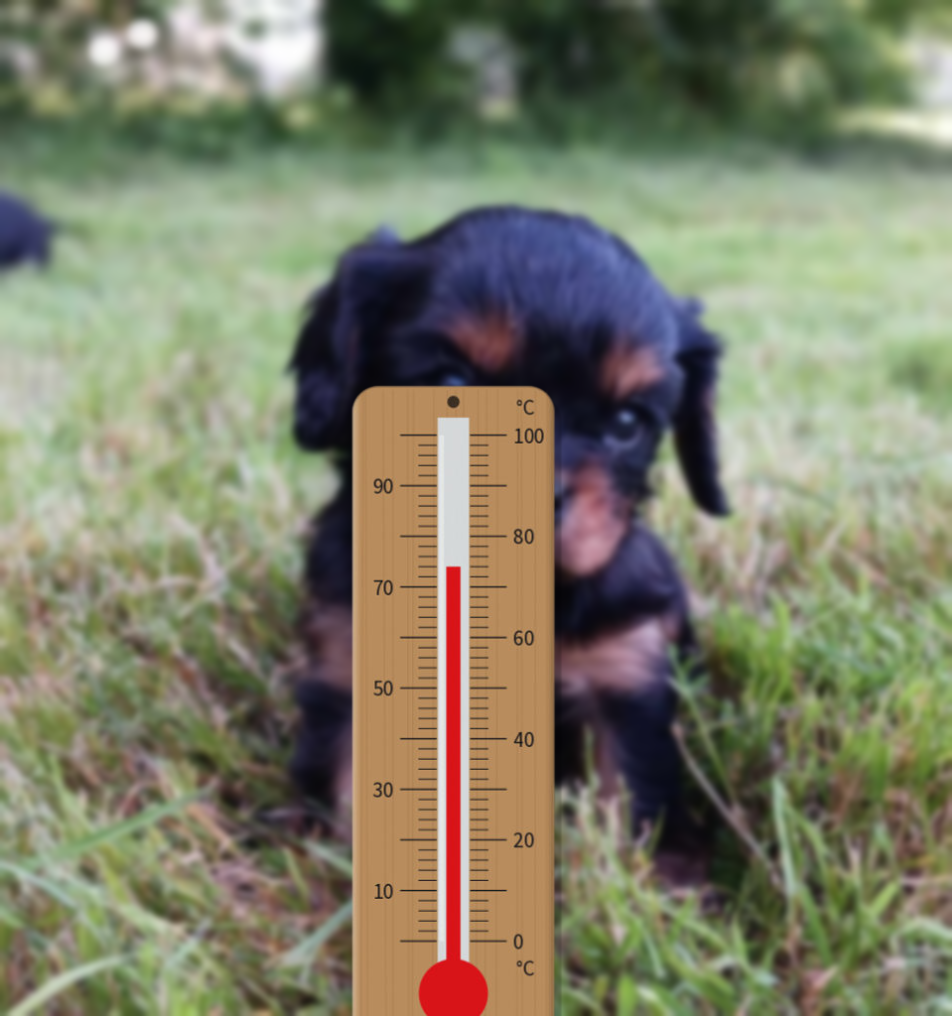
74; °C
